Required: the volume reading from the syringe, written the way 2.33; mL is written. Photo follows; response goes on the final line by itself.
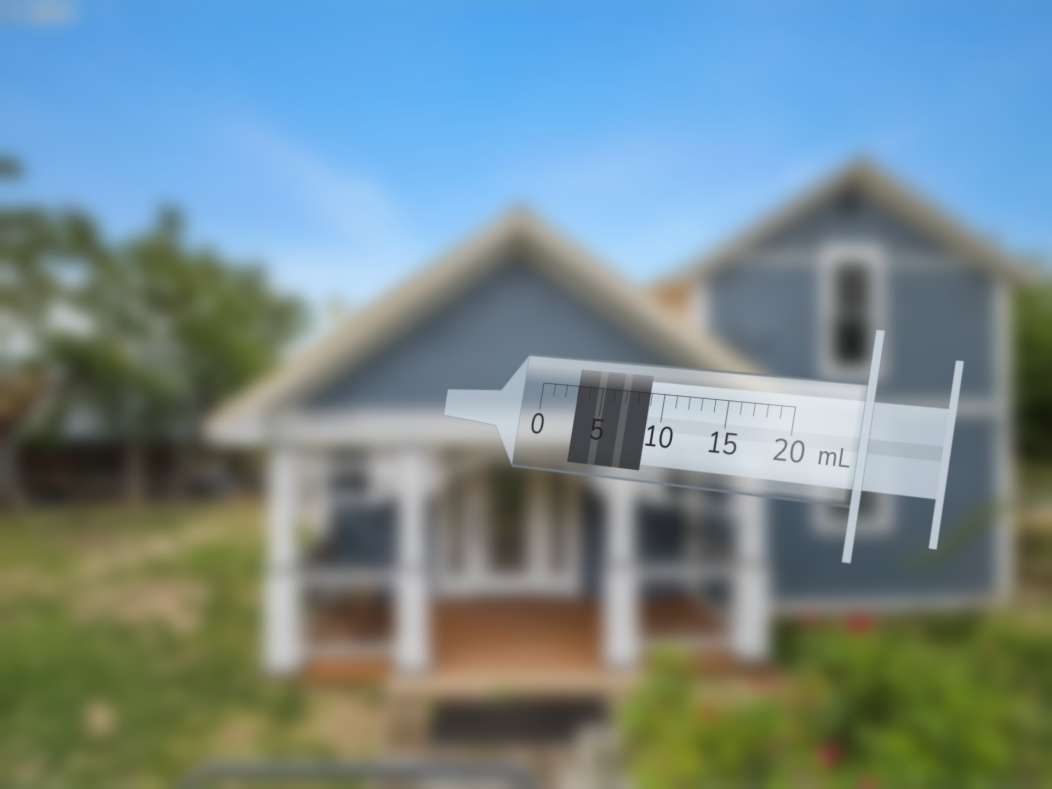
3; mL
